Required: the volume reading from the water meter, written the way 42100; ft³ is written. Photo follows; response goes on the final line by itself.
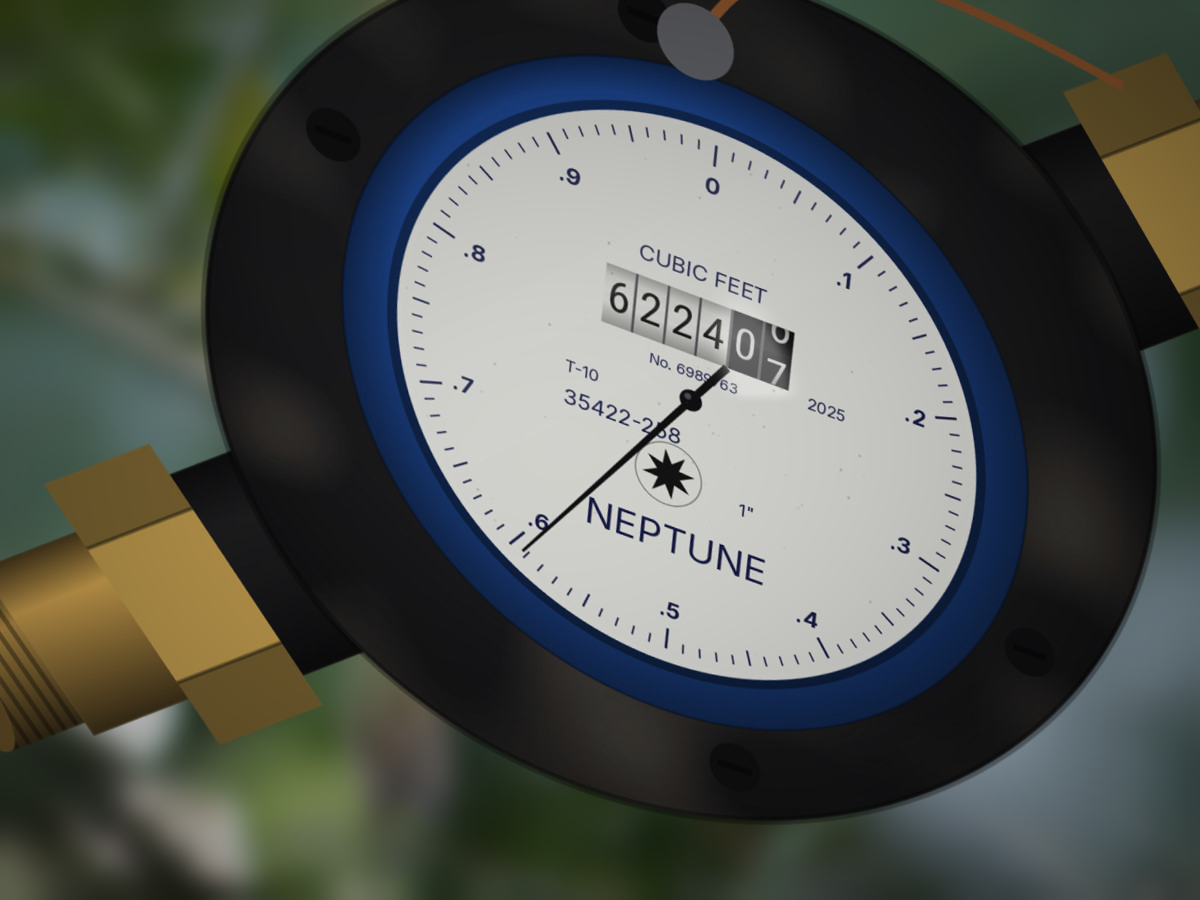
622406.59; ft³
